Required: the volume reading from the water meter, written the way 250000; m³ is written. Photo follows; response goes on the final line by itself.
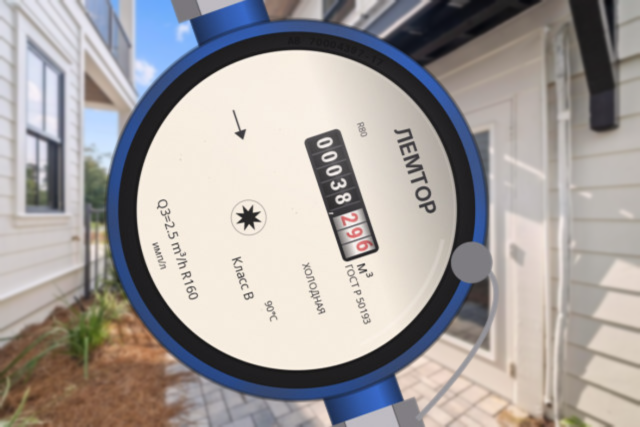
38.296; m³
